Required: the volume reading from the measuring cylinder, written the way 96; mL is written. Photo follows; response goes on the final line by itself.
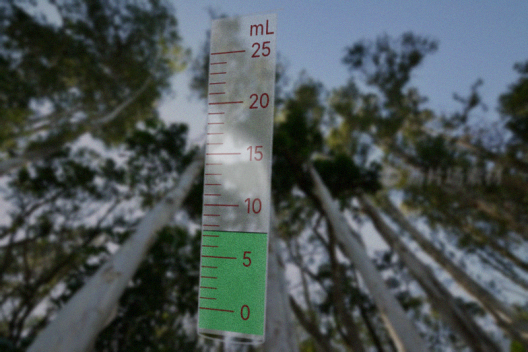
7.5; mL
